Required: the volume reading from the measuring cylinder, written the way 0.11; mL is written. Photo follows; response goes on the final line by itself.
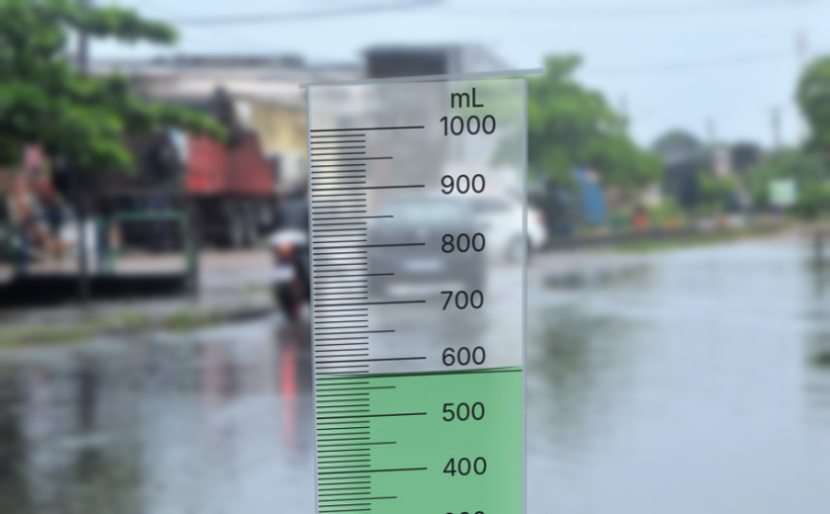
570; mL
